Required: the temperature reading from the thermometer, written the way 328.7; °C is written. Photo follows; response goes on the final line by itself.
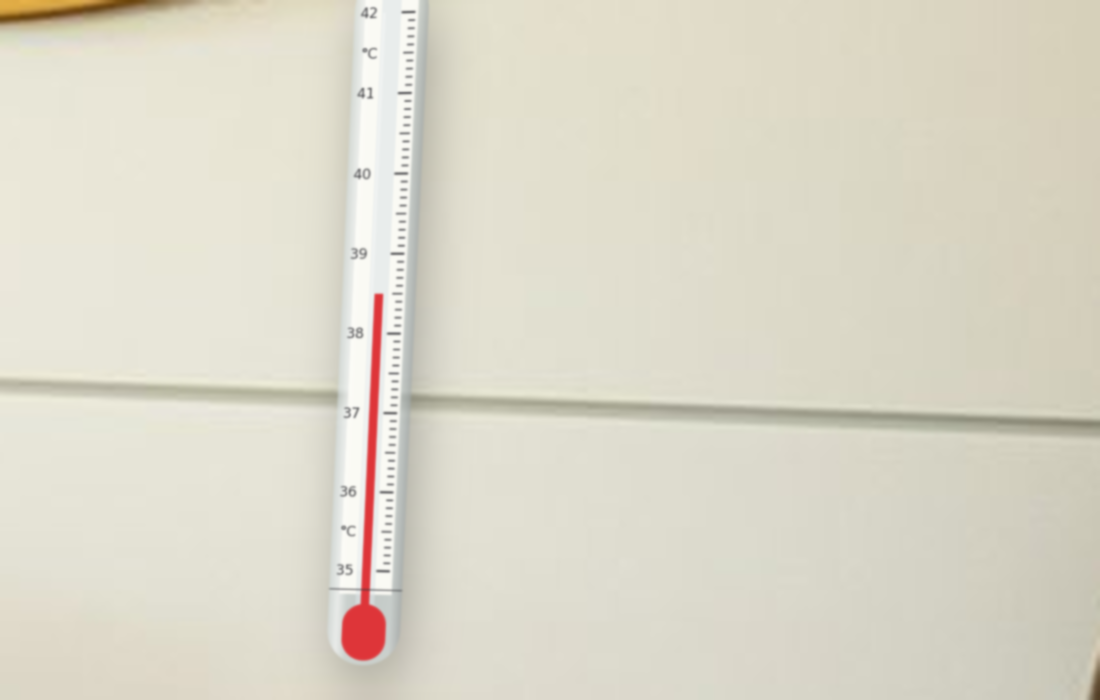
38.5; °C
